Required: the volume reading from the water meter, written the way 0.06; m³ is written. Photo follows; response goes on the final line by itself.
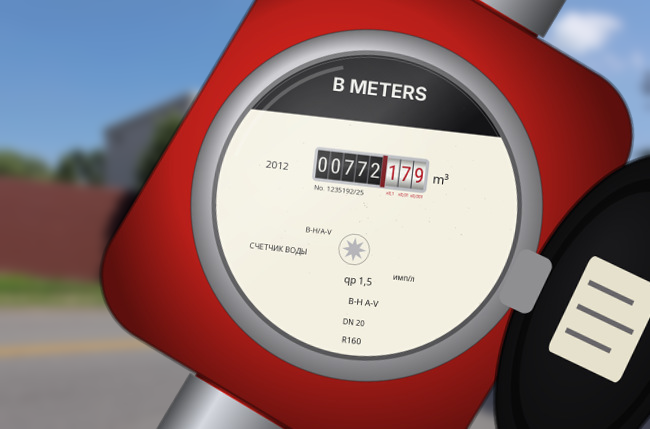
772.179; m³
